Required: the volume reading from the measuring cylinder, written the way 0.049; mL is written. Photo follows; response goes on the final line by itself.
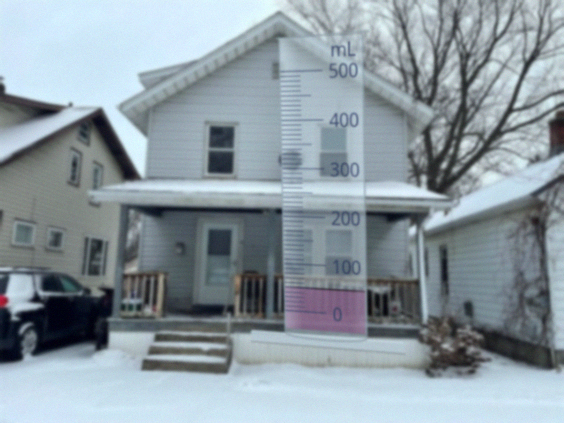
50; mL
